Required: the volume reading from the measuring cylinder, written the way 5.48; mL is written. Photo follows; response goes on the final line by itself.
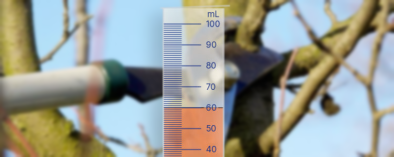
60; mL
